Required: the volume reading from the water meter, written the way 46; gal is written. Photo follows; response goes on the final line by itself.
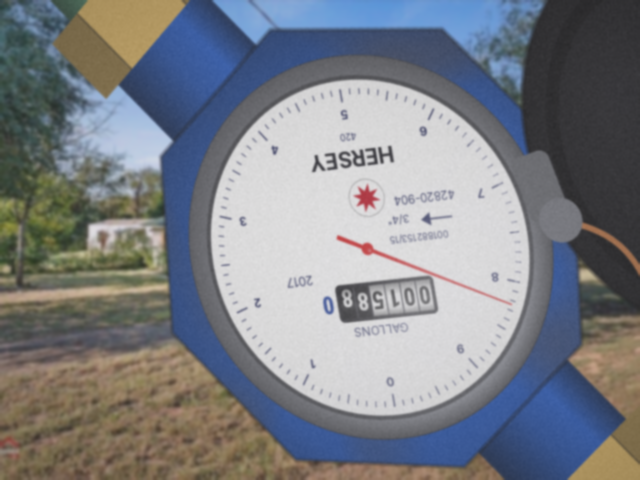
15878.2; gal
